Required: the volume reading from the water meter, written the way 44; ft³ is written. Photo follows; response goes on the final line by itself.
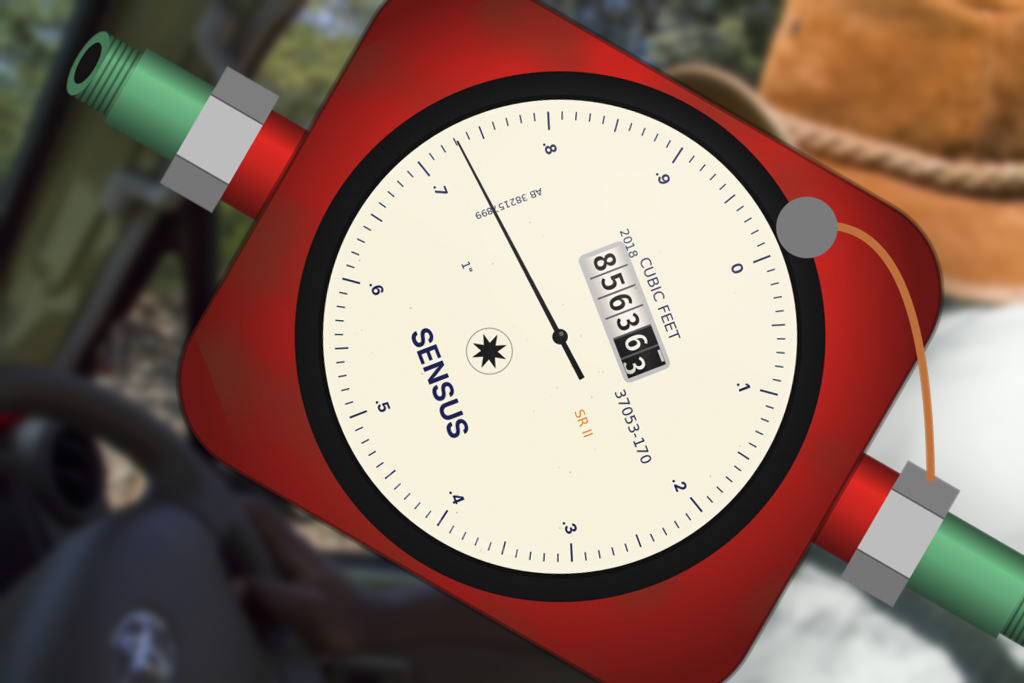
856362.73; ft³
